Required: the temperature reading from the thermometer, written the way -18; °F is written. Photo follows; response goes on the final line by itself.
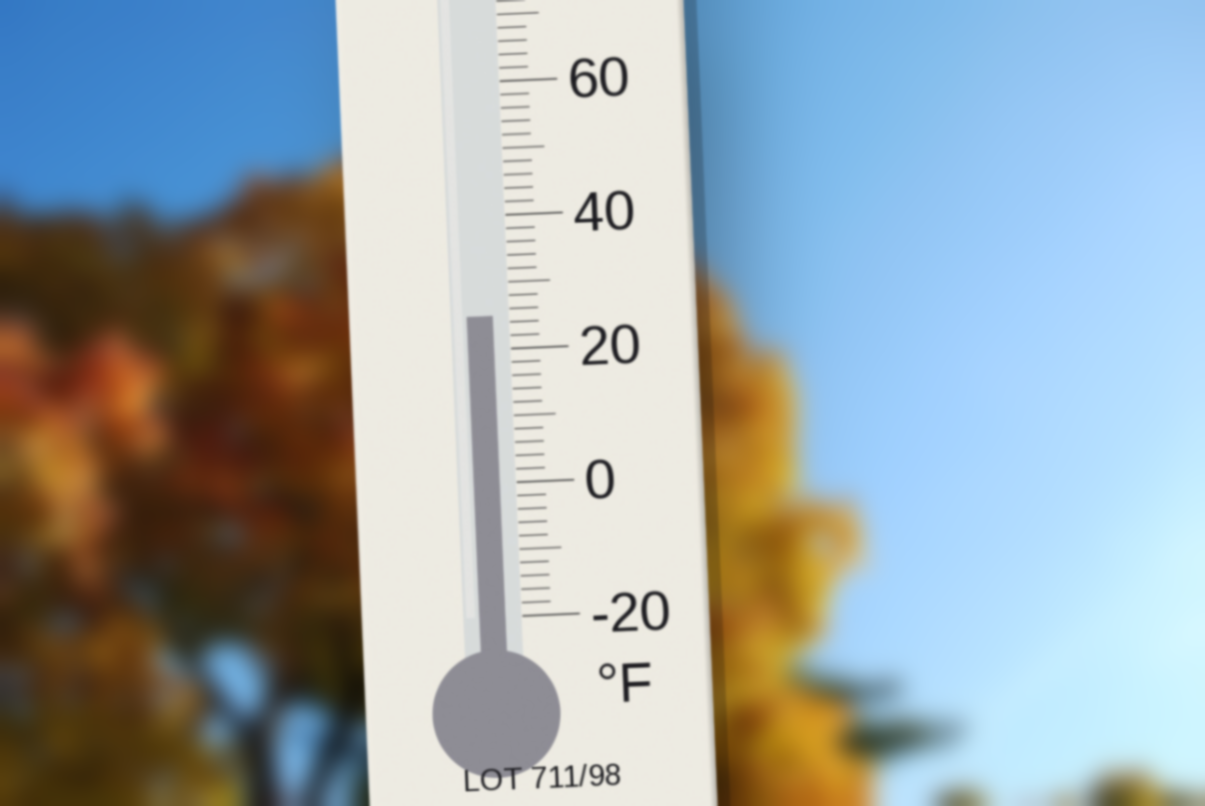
25; °F
